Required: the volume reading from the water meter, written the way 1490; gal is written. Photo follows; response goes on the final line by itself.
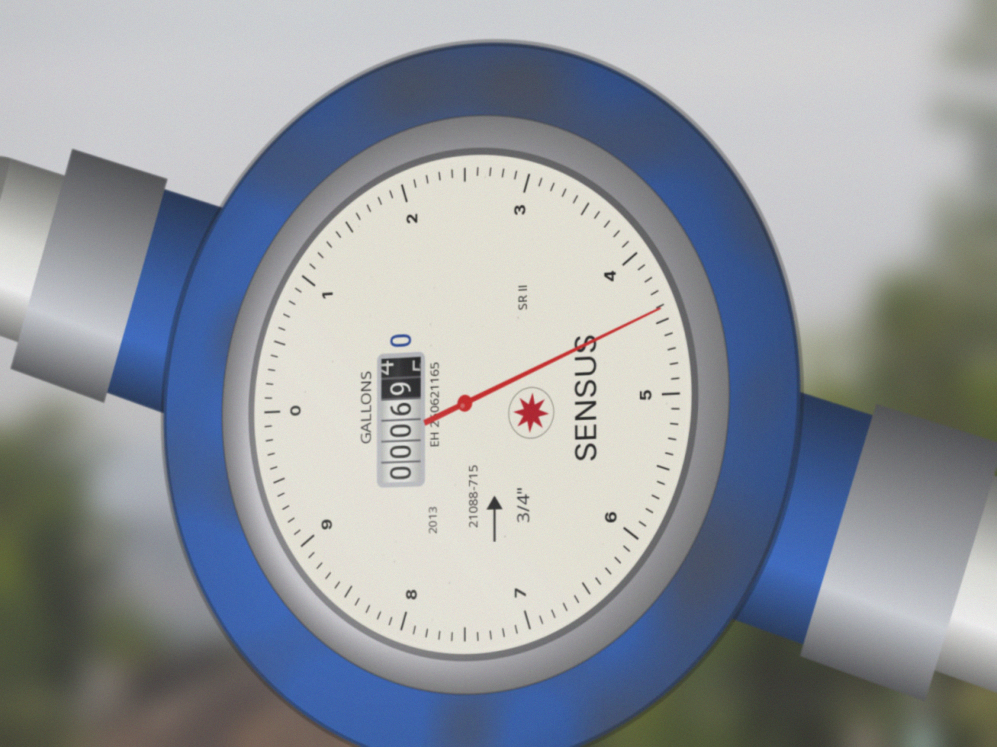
6944.4; gal
